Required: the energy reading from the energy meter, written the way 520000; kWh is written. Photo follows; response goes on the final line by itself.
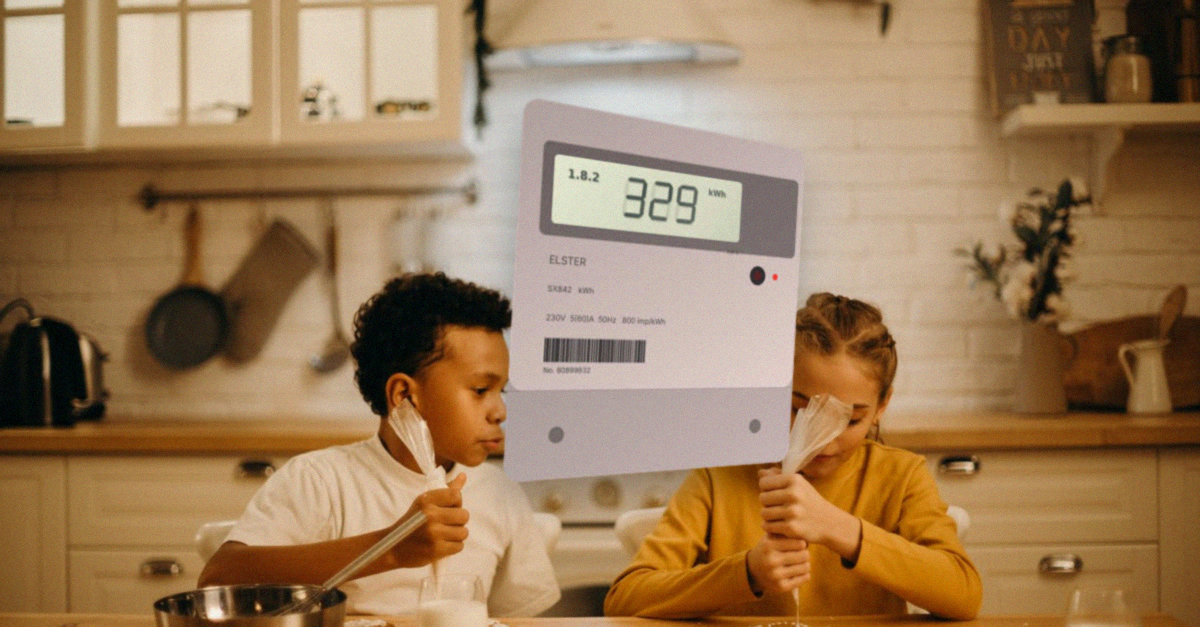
329; kWh
